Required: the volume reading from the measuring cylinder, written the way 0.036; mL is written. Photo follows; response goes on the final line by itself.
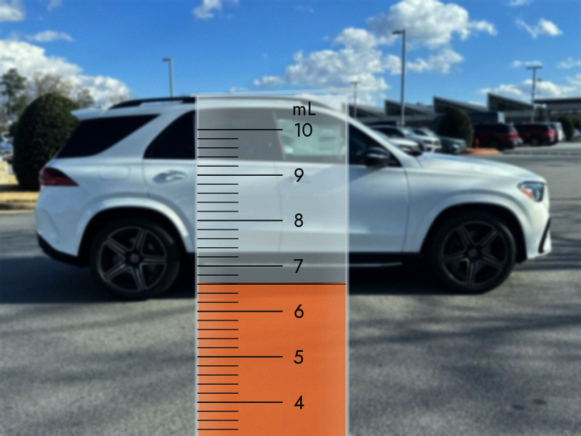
6.6; mL
